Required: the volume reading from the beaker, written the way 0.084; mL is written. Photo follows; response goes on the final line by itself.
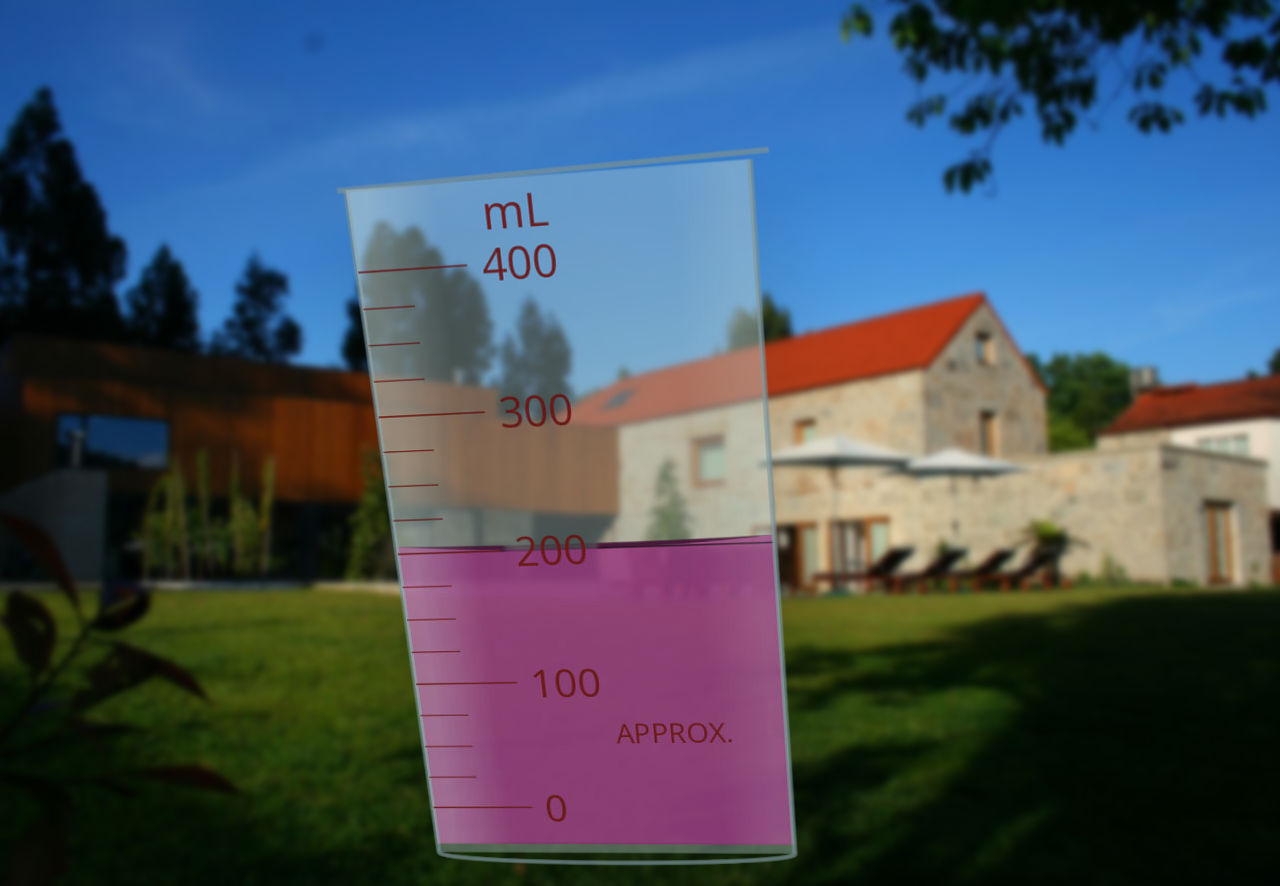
200; mL
